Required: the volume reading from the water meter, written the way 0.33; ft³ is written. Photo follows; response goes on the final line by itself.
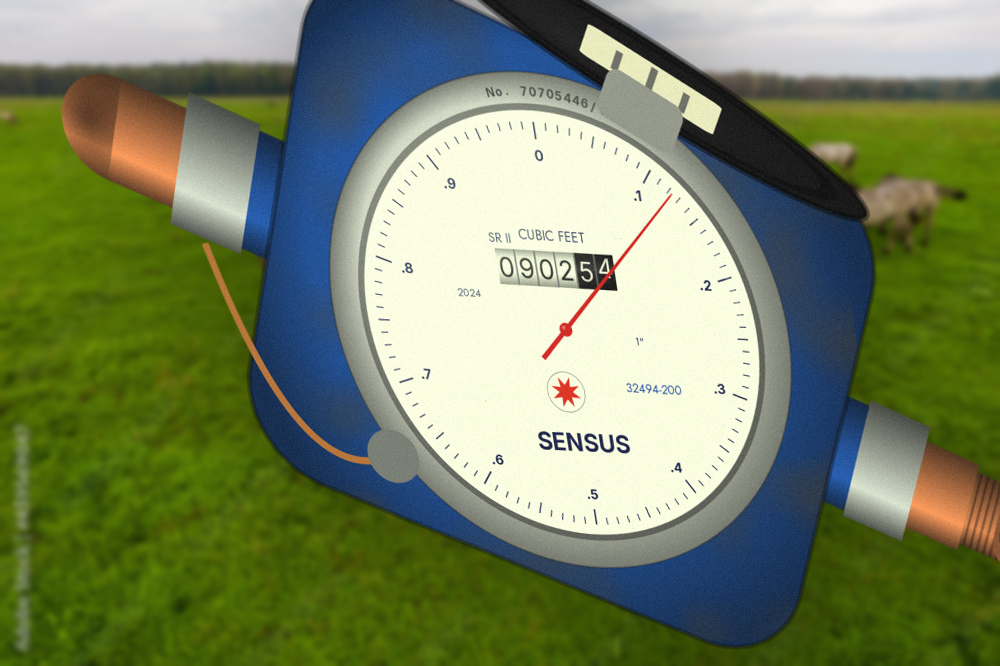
90254.12; ft³
